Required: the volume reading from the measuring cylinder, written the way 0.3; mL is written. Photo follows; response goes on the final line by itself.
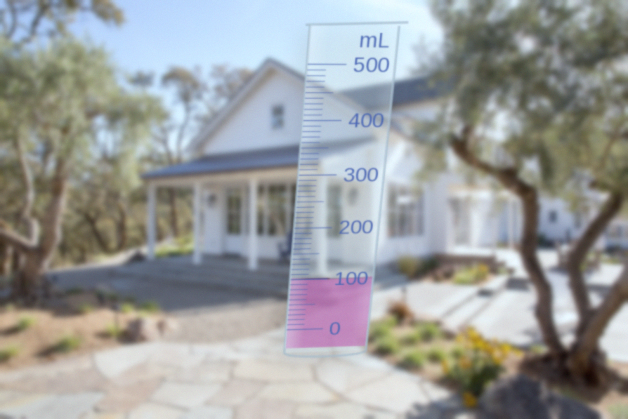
100; mL
